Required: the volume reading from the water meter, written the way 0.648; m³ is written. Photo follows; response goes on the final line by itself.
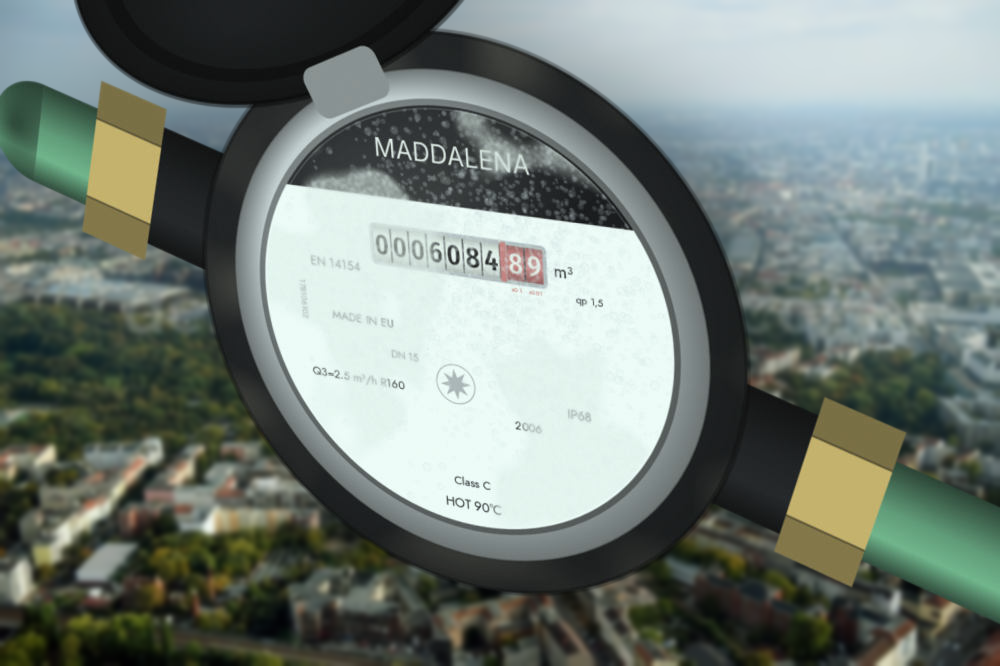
6084.89; m³
